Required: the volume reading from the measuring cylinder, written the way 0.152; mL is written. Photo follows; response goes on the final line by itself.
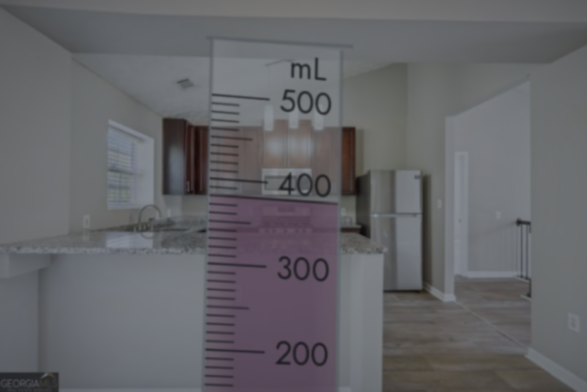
380; mL
